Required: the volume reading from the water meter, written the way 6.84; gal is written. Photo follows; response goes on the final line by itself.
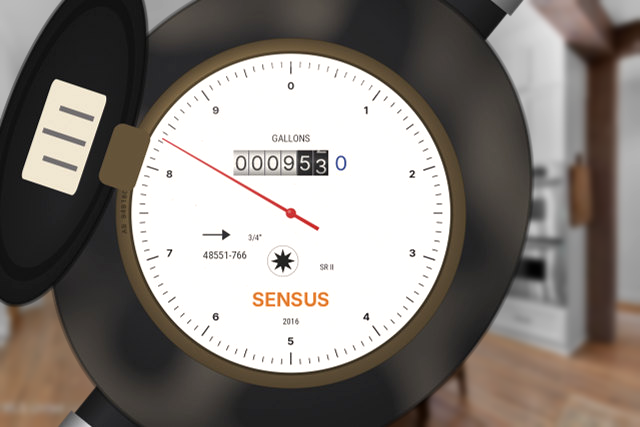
9528.3; gal
